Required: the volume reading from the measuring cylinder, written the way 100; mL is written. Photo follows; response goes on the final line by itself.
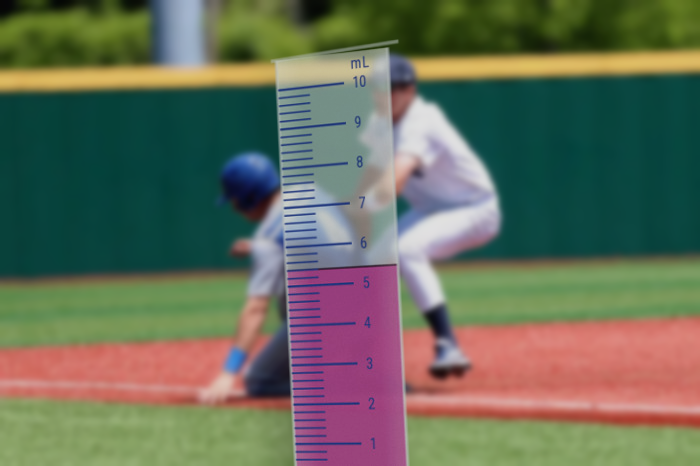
5.4; mL
